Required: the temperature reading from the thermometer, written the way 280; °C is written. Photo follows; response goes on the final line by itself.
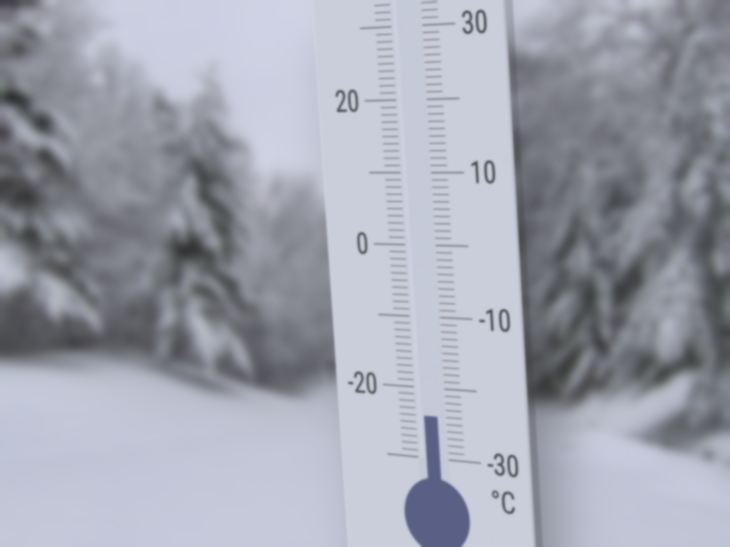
-24; °C
